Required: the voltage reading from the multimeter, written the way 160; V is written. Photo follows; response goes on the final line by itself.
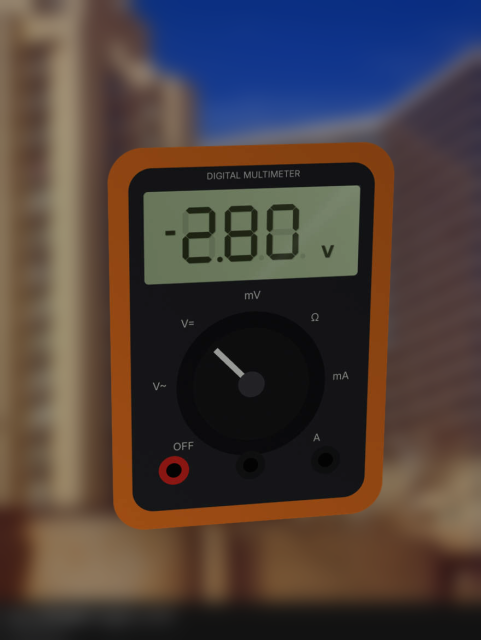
-2.80; V
